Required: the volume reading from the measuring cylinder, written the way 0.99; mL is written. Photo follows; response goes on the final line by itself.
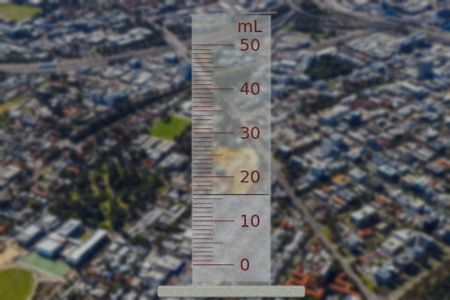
16; mL
